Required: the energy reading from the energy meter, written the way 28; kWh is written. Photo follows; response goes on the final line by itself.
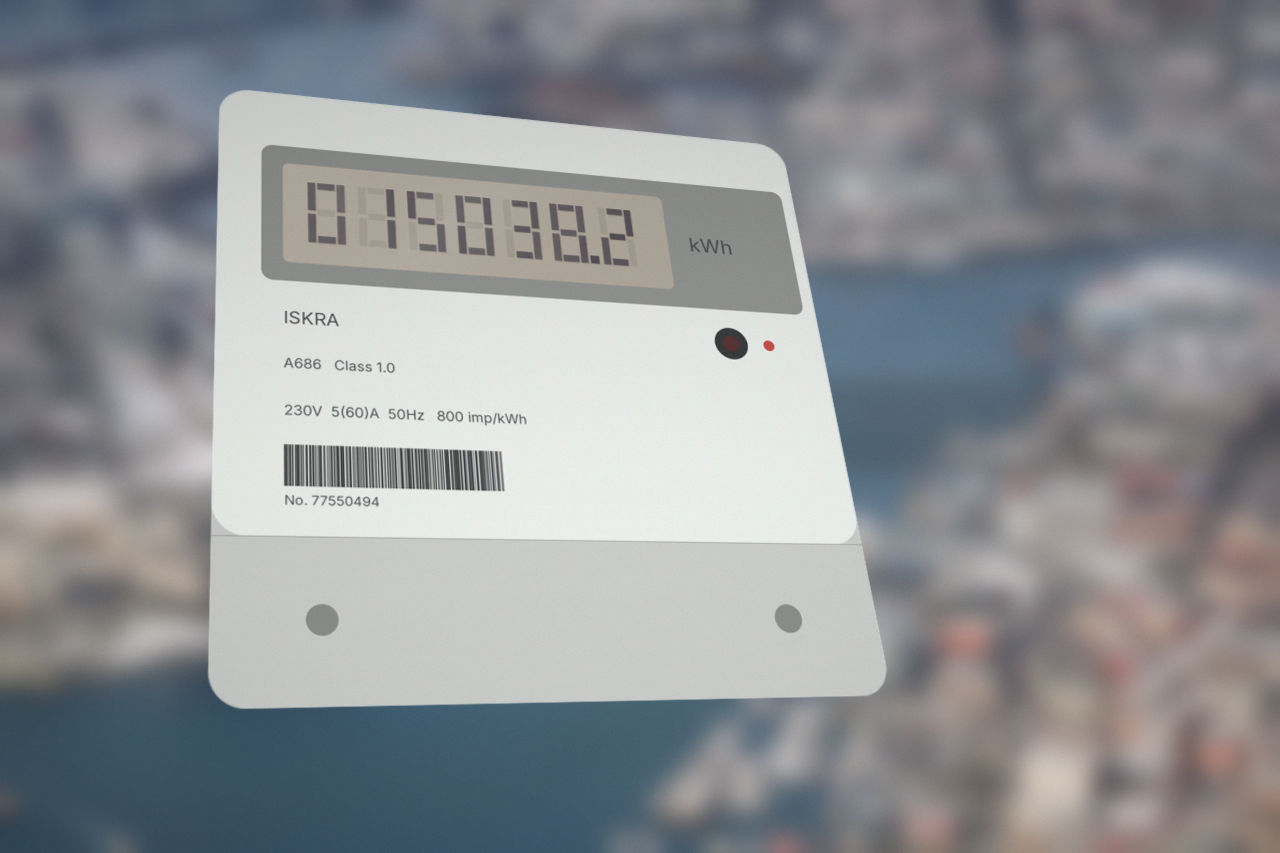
15038.2; kWh
